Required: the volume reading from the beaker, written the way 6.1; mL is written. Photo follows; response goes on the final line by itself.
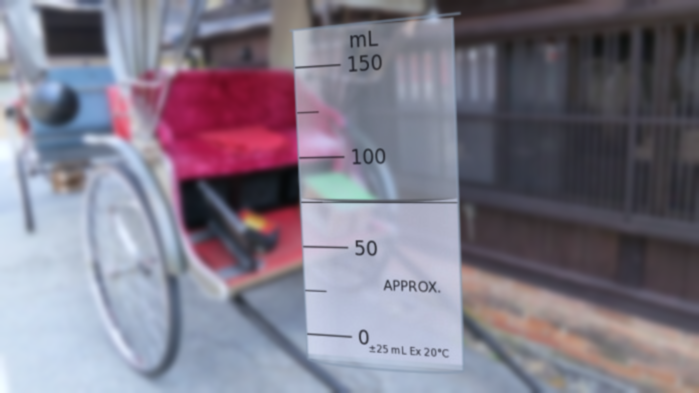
75; mL
